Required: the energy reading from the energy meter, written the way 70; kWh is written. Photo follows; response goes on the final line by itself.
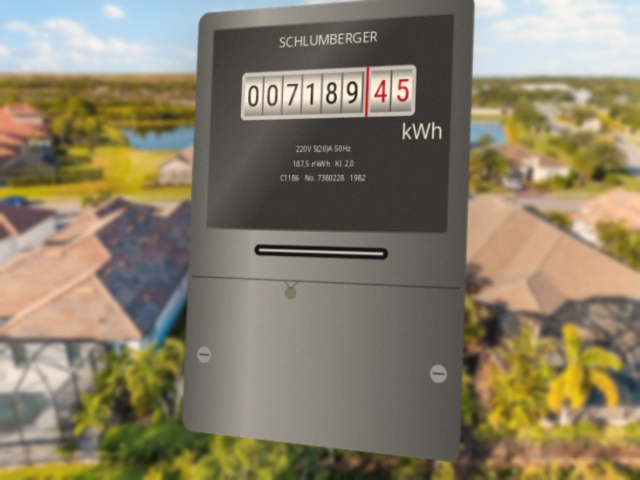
7189.45; kWh
